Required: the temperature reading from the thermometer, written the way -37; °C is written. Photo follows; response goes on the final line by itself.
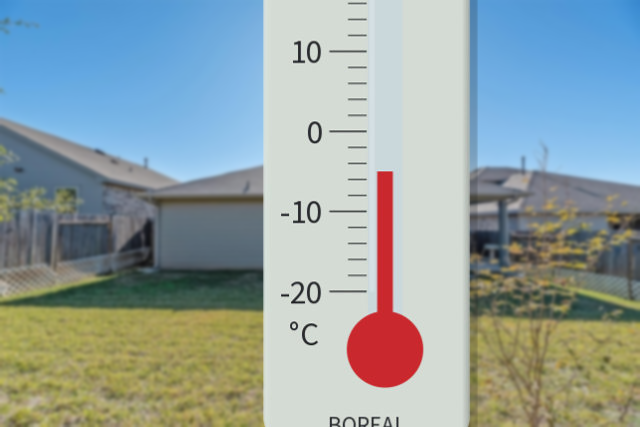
-5; °C
